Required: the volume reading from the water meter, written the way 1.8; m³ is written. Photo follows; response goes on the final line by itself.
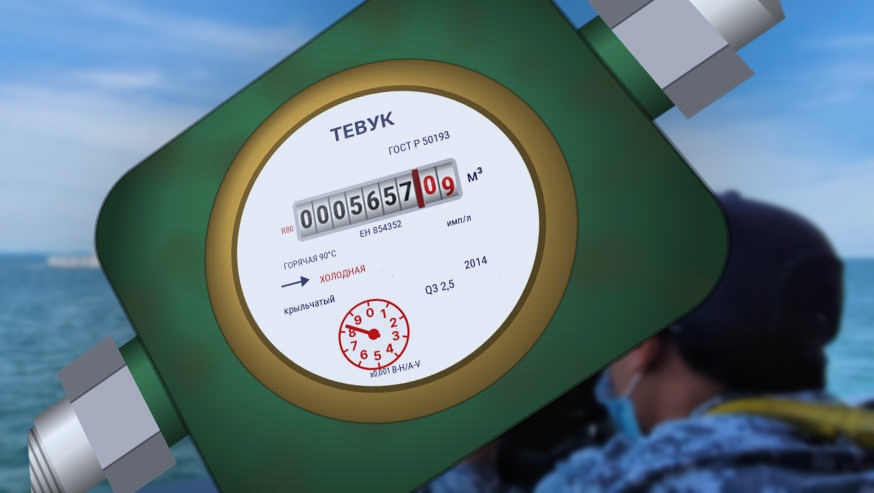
5657.088; m³
